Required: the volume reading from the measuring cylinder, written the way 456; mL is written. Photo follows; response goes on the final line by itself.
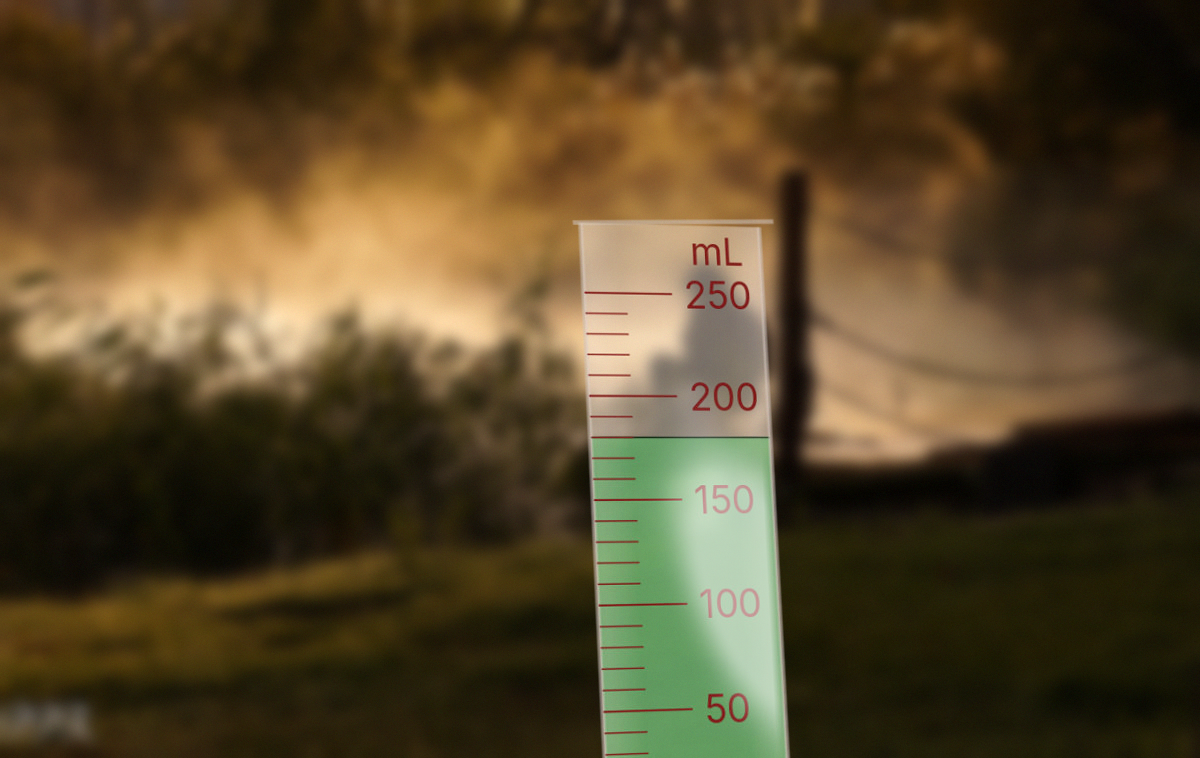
180; mL
